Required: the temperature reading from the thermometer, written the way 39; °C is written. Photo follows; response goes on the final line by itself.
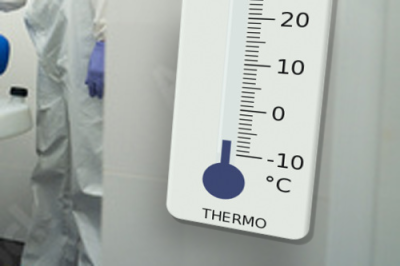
-7; °C
